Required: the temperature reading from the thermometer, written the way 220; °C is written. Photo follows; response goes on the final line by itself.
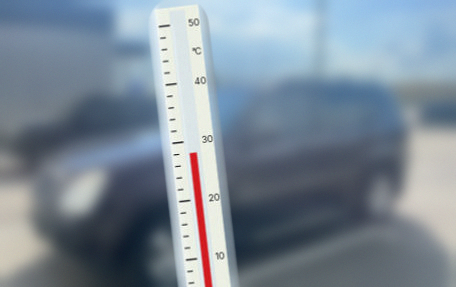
28; °C
